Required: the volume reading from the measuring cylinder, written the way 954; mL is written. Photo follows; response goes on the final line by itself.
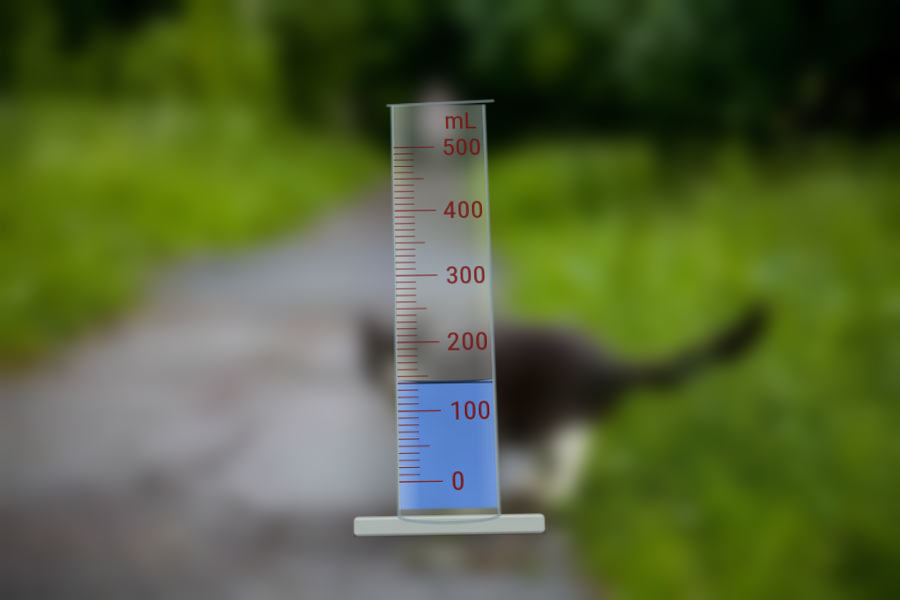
140; mL
